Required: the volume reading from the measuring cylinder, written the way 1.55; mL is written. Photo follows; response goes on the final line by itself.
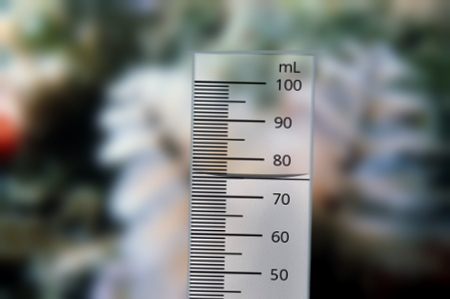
75; mL
